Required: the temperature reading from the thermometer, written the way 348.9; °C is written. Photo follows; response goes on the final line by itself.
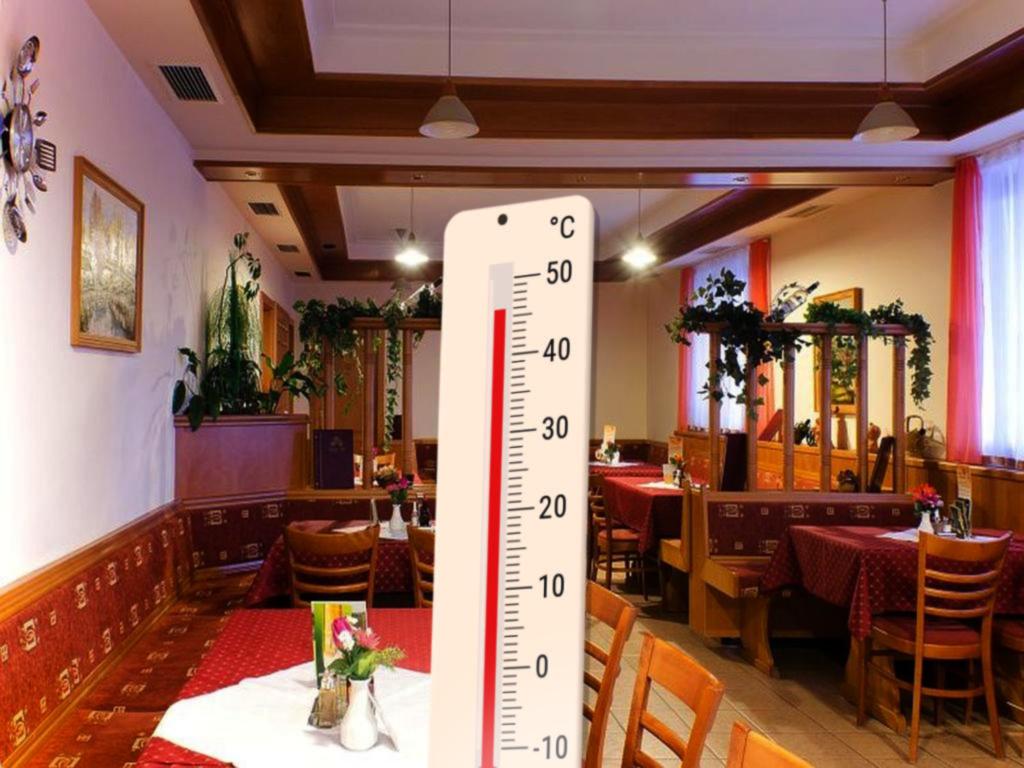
46; °C
